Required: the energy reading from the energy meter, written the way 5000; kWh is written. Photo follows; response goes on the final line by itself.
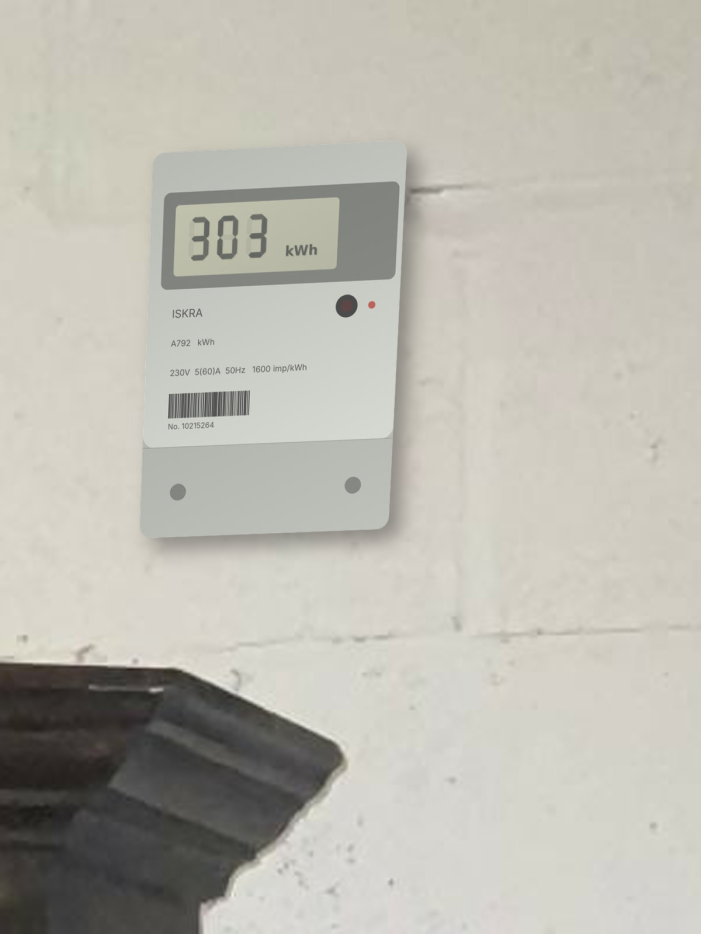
303; kWh
